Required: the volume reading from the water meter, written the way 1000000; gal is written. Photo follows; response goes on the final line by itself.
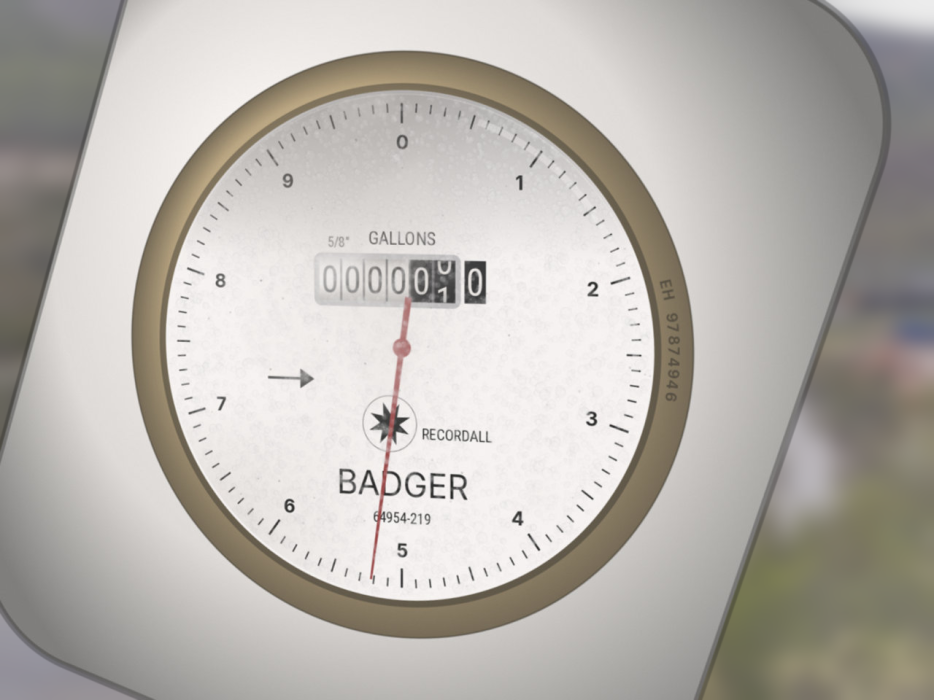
5.2; gal
